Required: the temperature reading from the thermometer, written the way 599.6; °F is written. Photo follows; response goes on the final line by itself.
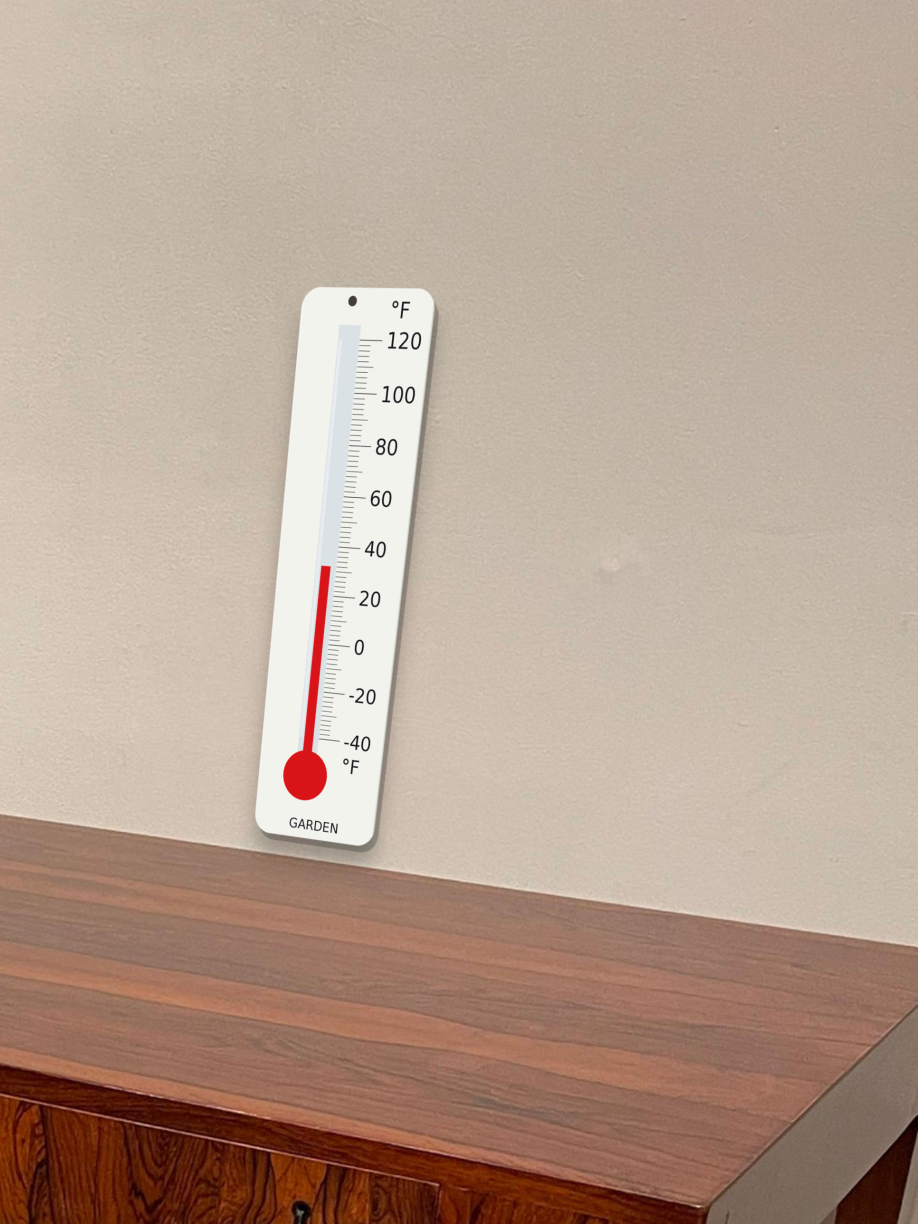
32; °F
